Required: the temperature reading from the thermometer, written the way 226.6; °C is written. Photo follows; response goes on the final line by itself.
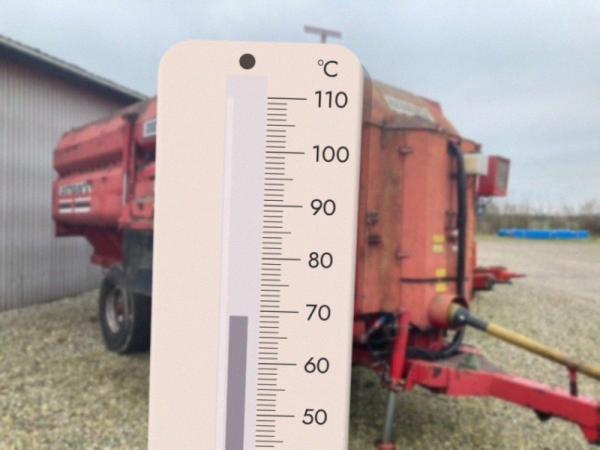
69; °C
